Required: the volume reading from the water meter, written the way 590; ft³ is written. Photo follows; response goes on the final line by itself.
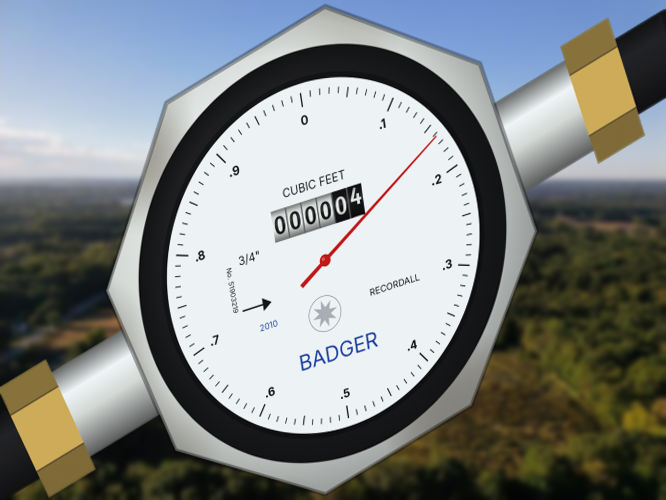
4.16; ft³
